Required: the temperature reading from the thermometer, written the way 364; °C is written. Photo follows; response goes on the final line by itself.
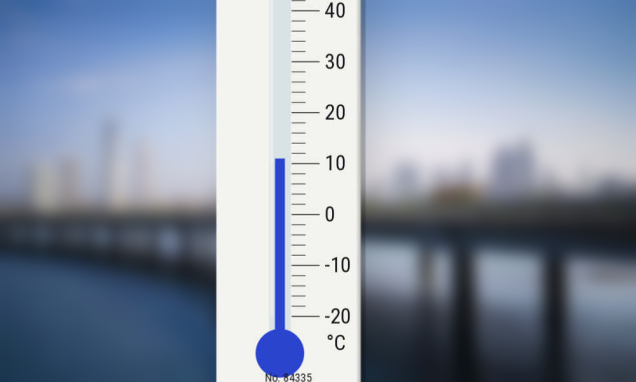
11; °C
